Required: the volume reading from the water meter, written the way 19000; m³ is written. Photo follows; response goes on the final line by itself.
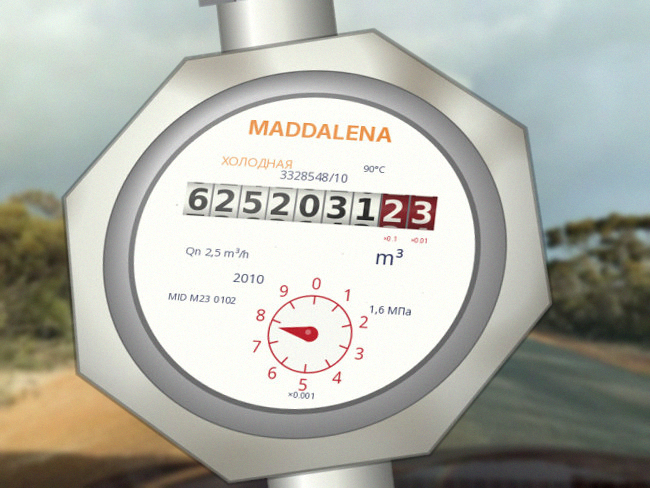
6252031.237; m³
